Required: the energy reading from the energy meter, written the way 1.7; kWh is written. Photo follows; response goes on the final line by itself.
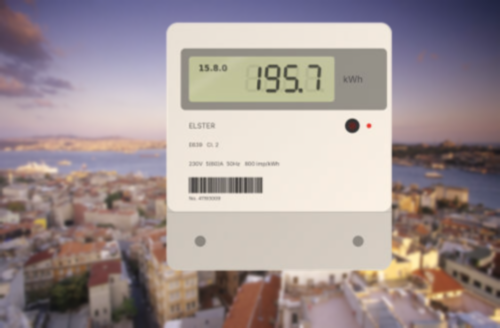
195.7; kWh
